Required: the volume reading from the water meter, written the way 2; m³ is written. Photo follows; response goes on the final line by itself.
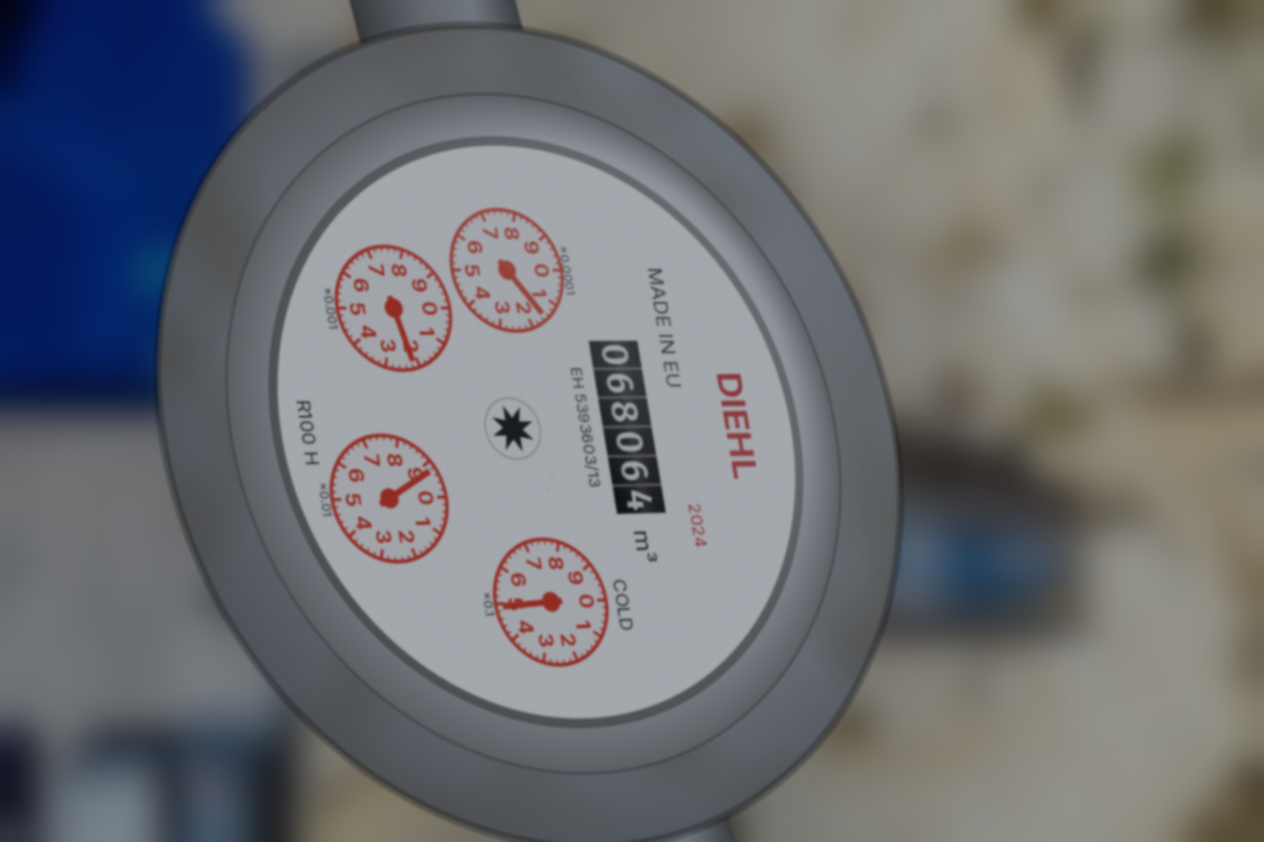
68064.4921; m³
